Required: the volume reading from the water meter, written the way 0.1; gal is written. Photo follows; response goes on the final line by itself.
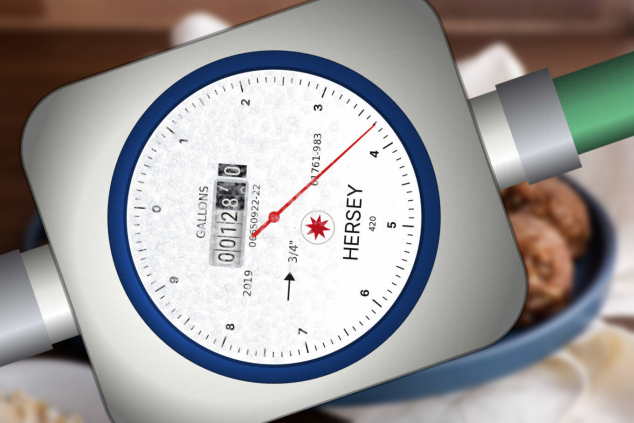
12873.7; gal
